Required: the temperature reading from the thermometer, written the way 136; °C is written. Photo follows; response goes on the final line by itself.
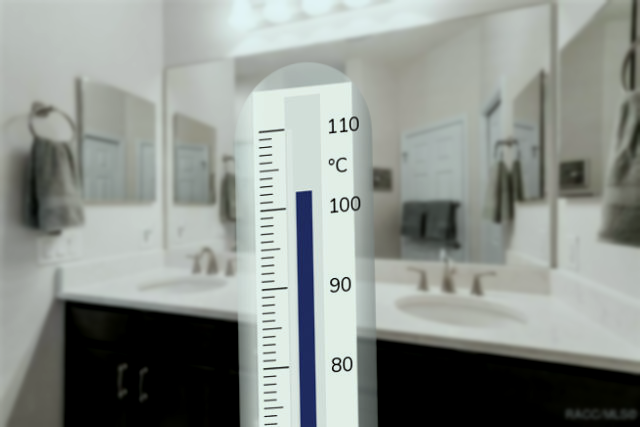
102; °C
